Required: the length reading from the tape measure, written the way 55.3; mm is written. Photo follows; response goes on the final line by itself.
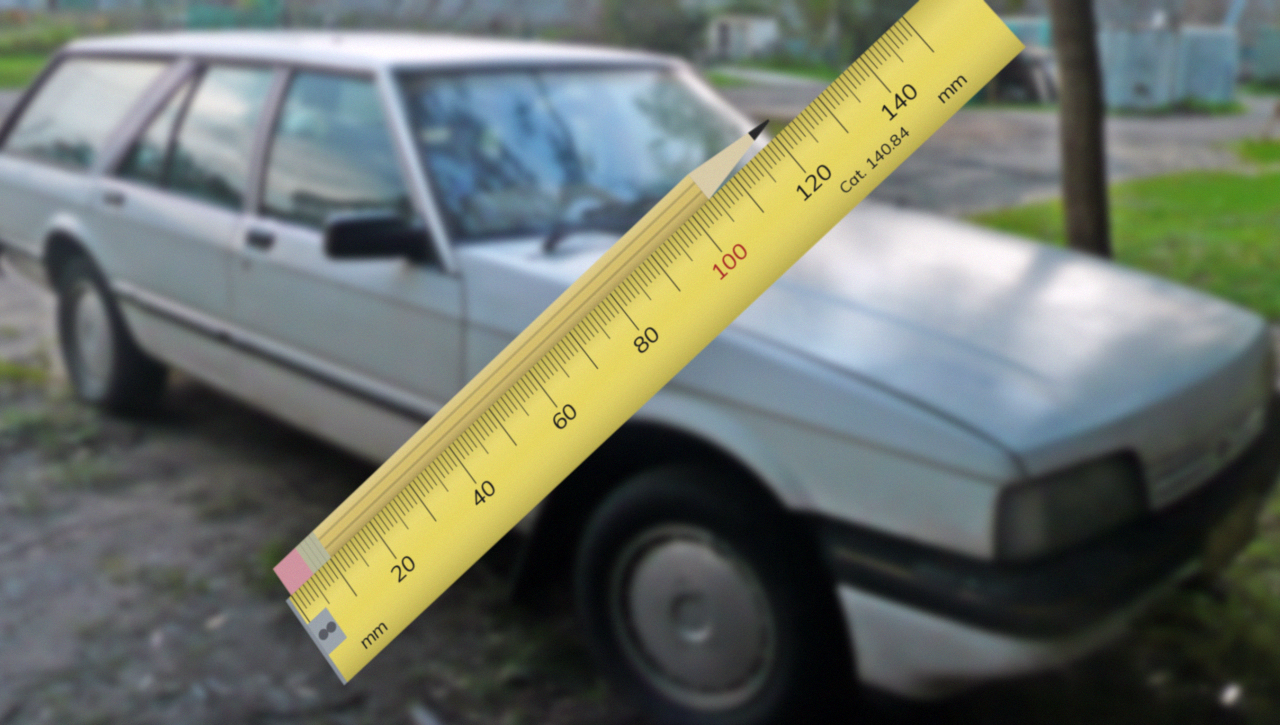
121; mm
